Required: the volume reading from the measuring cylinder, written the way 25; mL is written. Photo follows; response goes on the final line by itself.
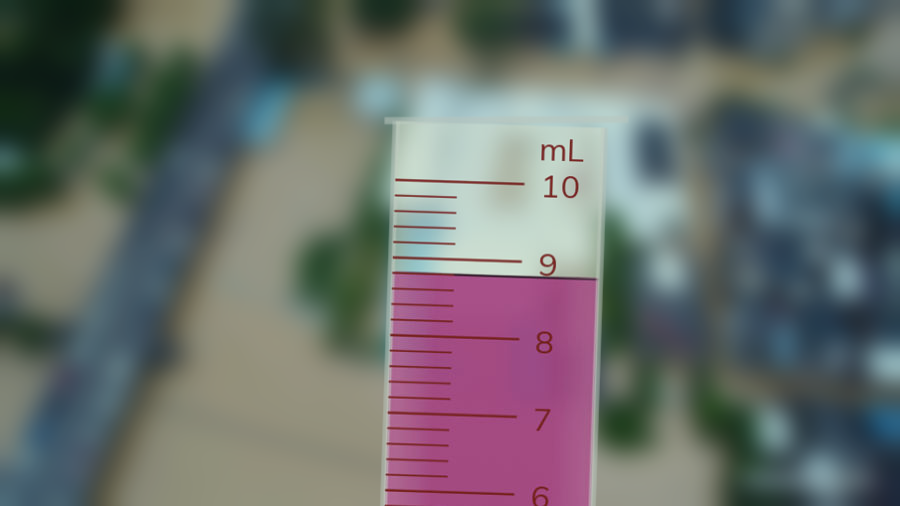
8.8; mL
